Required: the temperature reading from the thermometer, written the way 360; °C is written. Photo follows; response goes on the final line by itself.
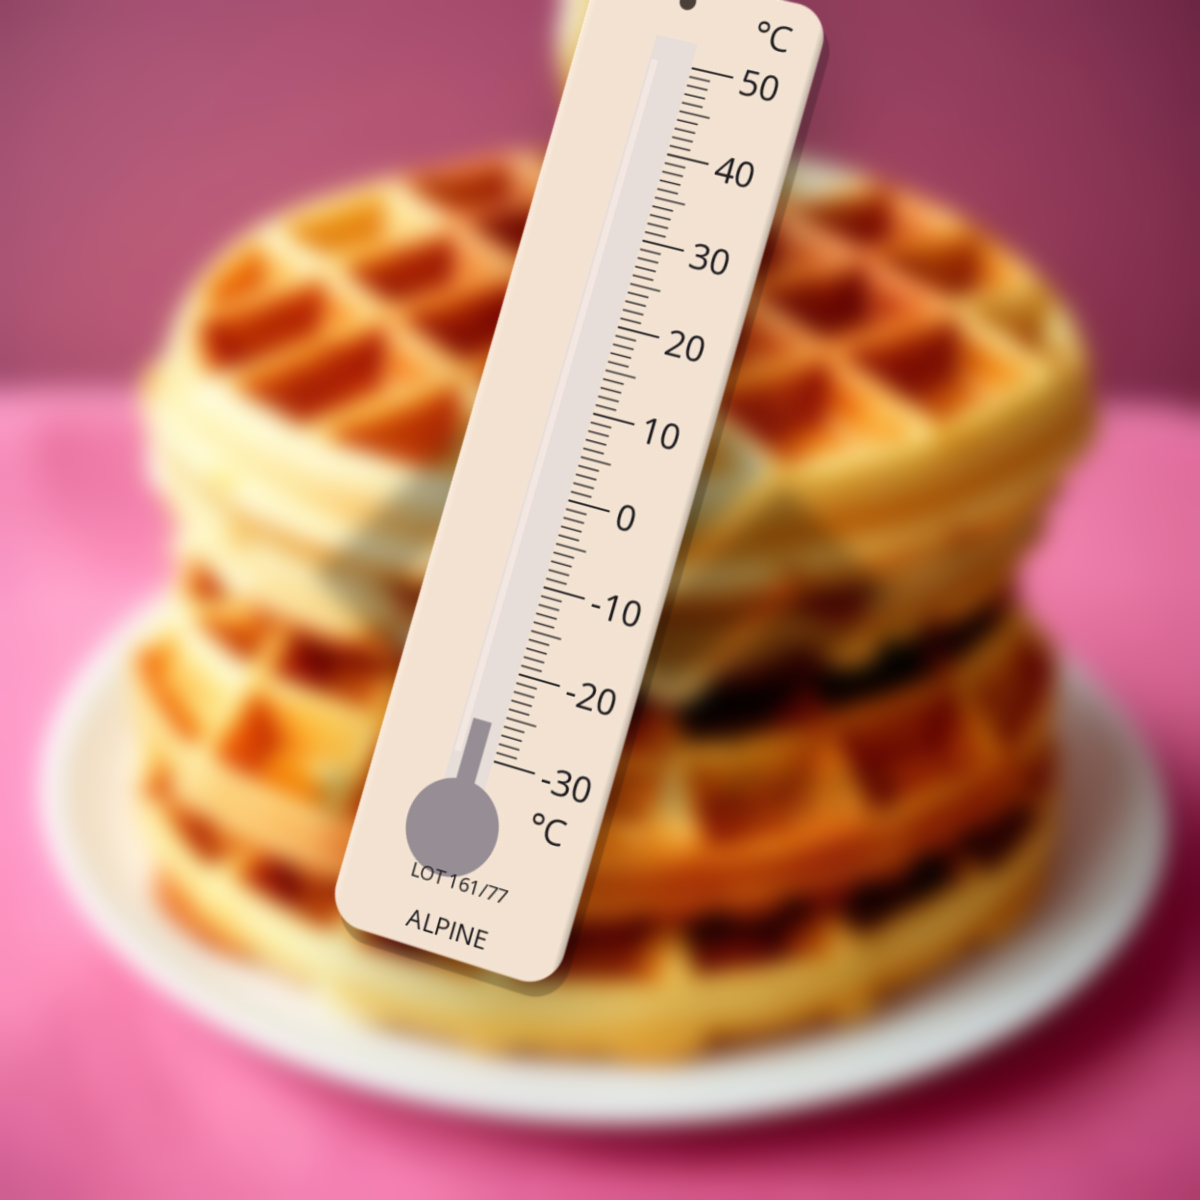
-26; °C
